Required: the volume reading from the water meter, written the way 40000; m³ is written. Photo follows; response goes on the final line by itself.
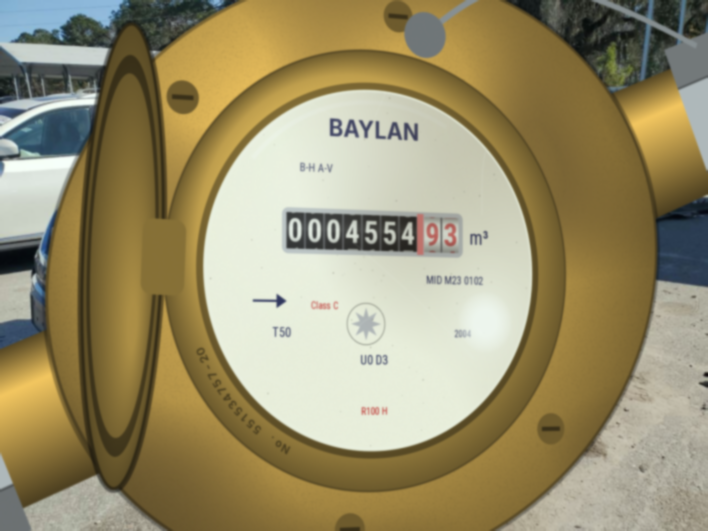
4554.93; m³
